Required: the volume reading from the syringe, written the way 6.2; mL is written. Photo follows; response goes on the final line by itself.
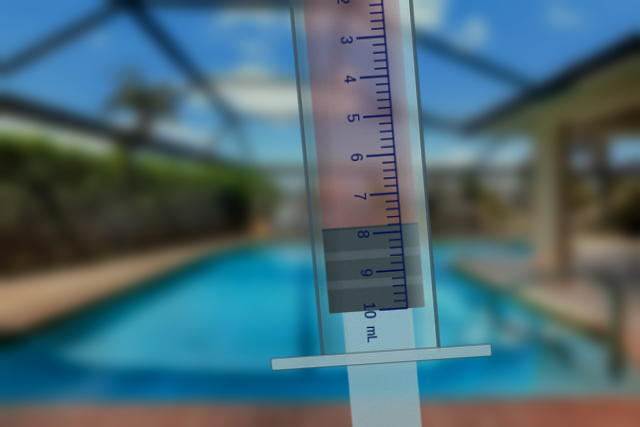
7.8; mL
